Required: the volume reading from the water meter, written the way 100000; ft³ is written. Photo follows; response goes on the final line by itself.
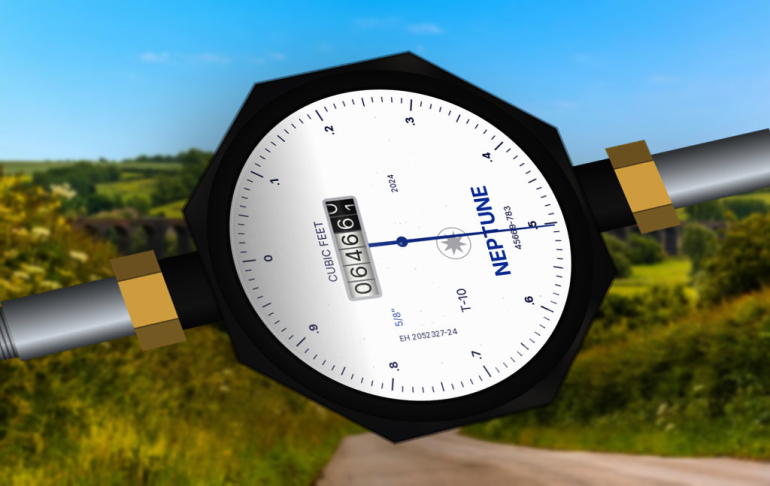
64660.50; ft³
